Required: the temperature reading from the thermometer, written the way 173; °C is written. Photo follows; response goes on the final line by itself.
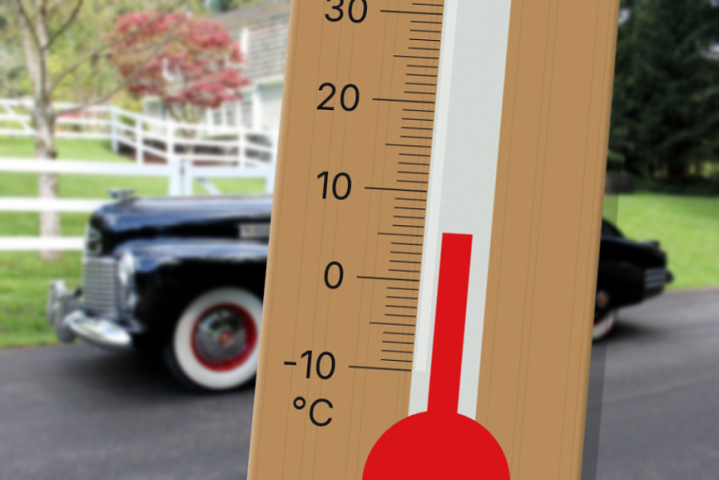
5.5; °C
